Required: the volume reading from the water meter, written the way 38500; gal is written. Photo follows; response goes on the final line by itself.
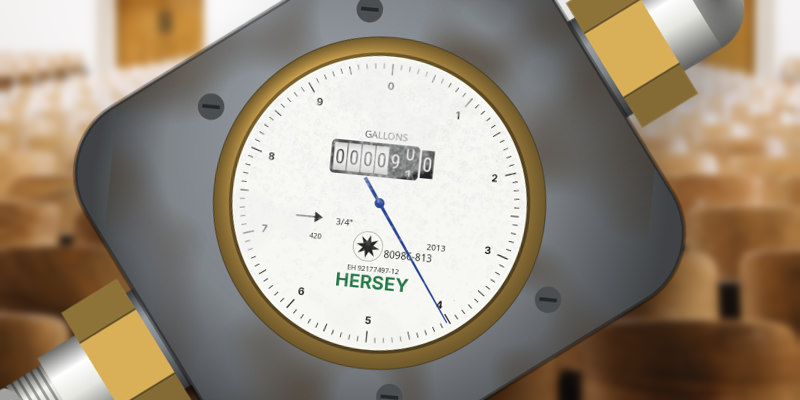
904.0; gal
